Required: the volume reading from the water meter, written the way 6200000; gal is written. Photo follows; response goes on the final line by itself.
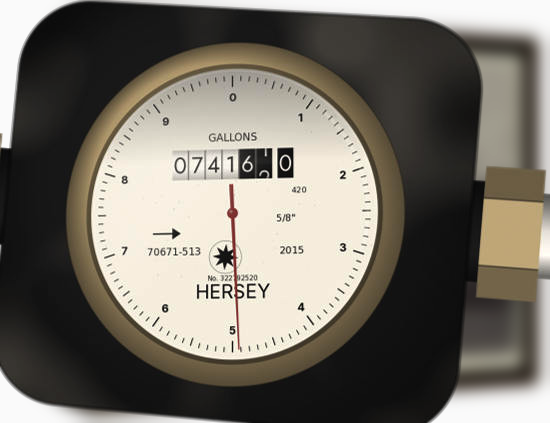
741614.9; gal
